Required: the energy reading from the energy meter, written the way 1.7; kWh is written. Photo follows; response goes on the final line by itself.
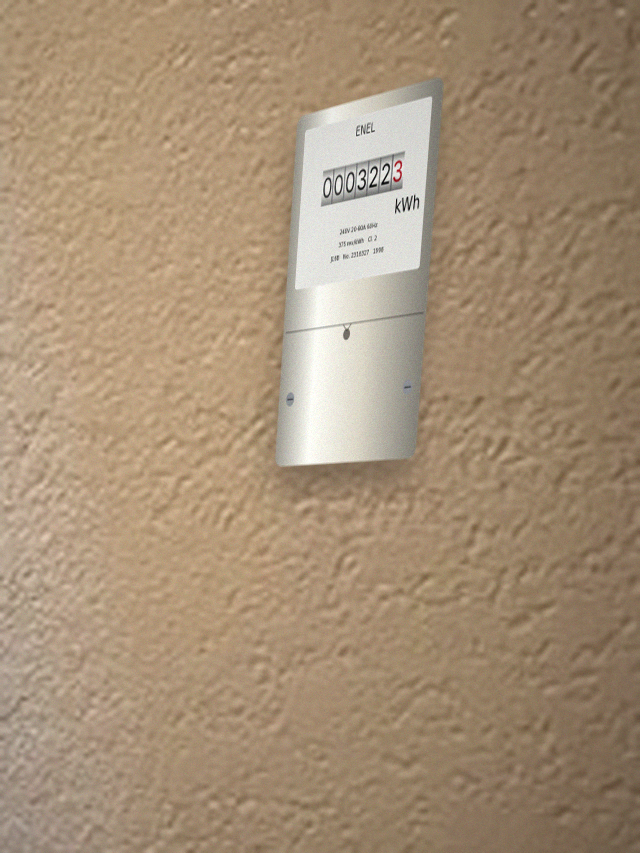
322.3; kWh
